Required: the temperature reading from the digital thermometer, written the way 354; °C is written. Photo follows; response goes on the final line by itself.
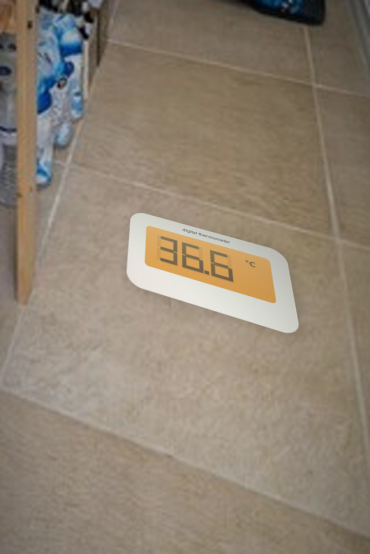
36.6; °C
